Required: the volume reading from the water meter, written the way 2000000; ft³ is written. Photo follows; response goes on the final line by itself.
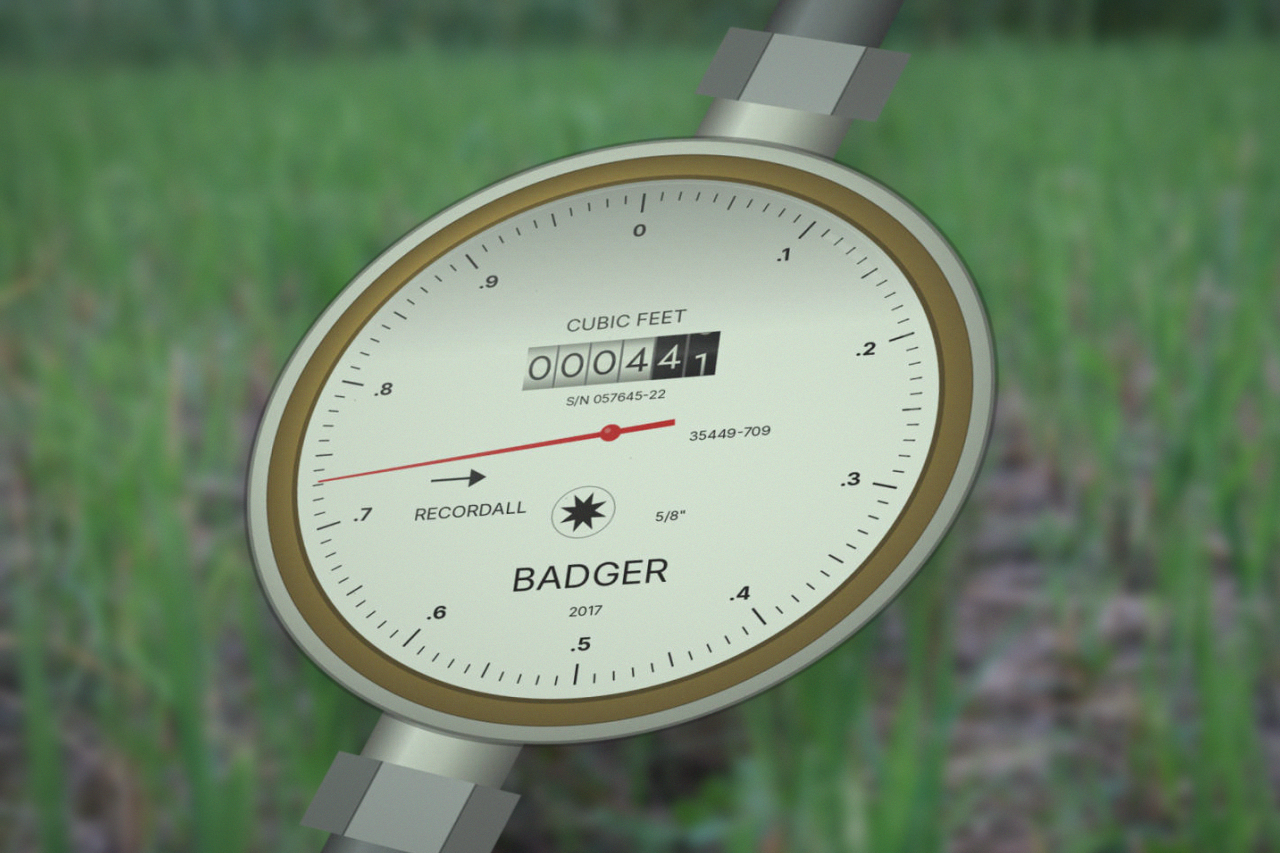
440.73; ft³
